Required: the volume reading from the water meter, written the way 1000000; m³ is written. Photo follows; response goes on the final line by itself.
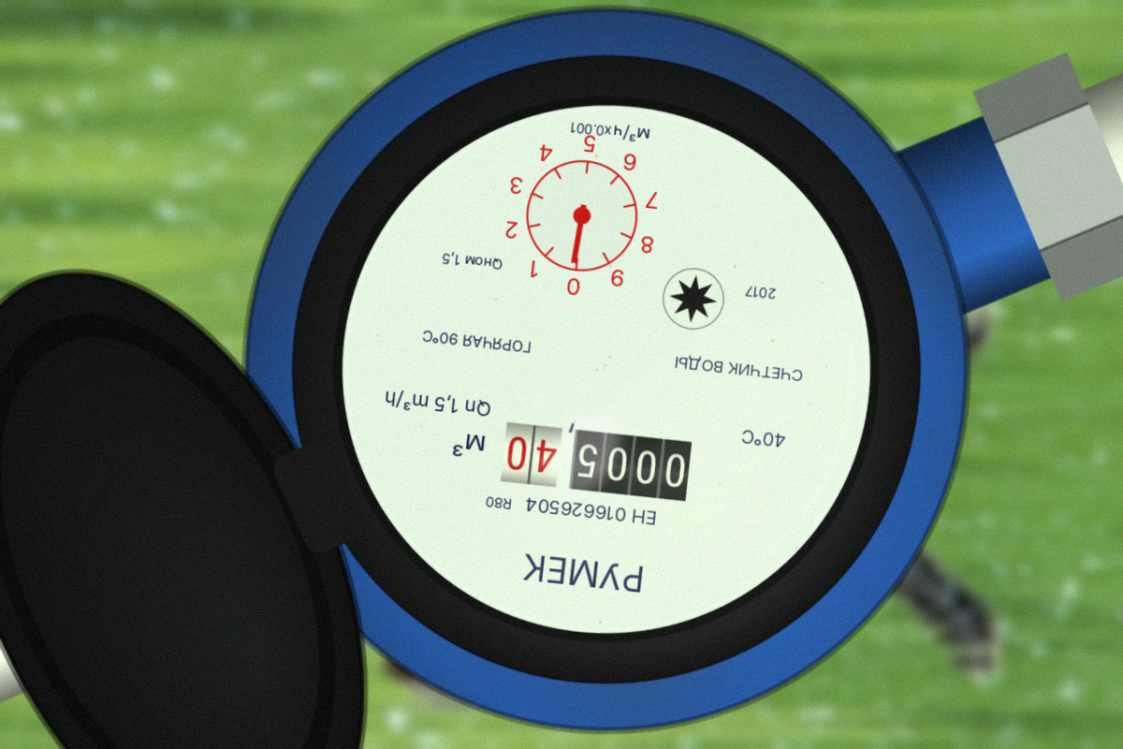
5.400; m³
